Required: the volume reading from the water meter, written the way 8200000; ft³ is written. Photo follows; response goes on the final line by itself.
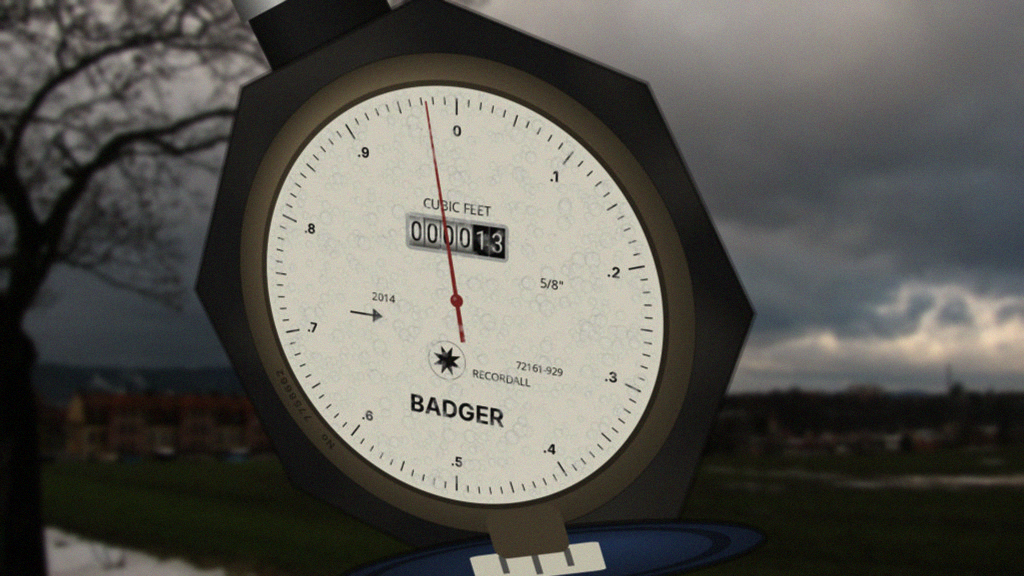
12.97; ft³
